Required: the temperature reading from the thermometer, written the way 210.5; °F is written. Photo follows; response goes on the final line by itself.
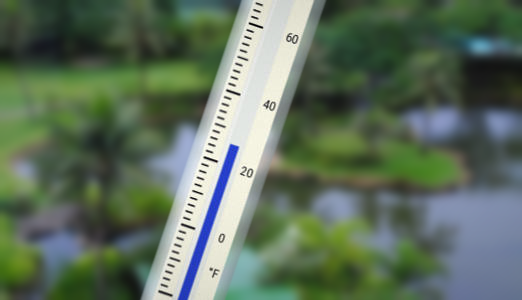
26; °F
